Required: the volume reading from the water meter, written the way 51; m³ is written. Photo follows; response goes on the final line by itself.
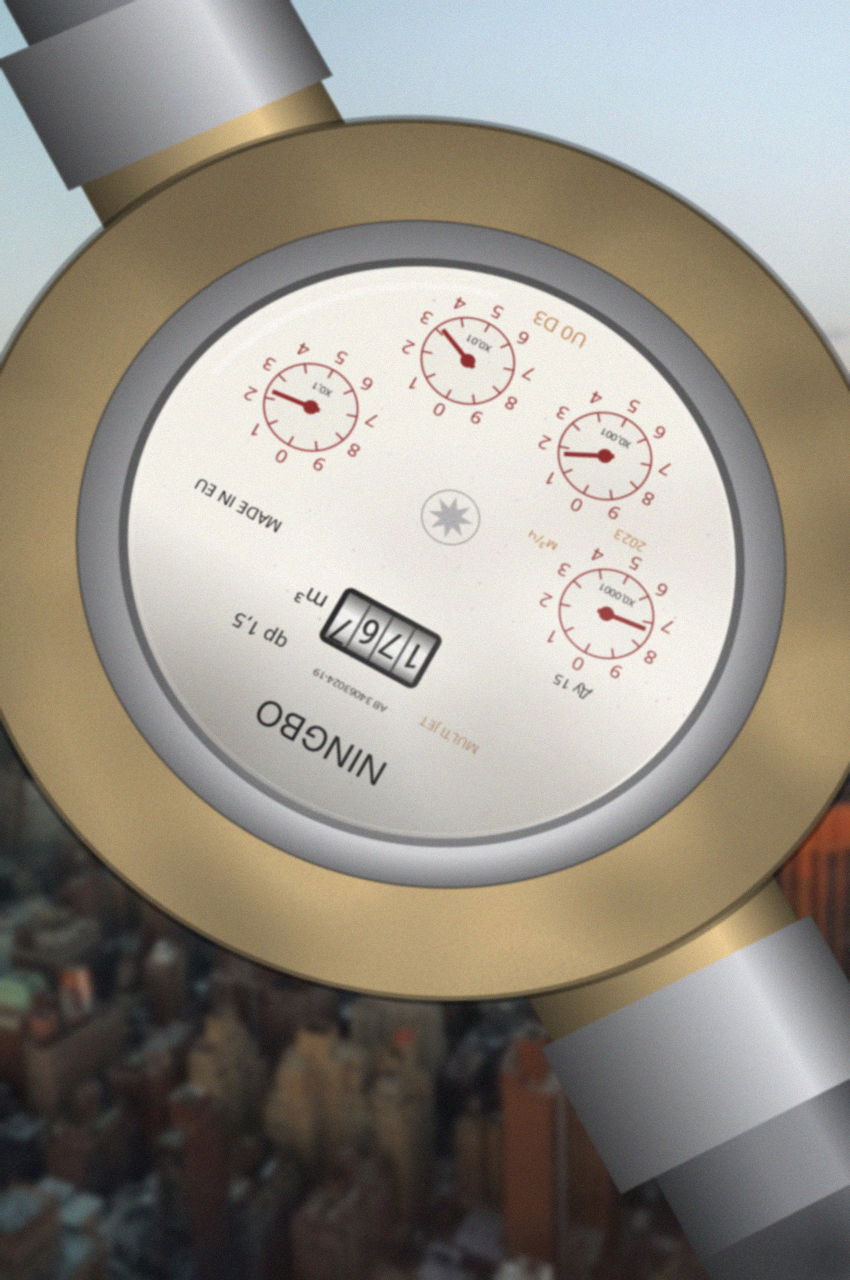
1767.2317; m³
